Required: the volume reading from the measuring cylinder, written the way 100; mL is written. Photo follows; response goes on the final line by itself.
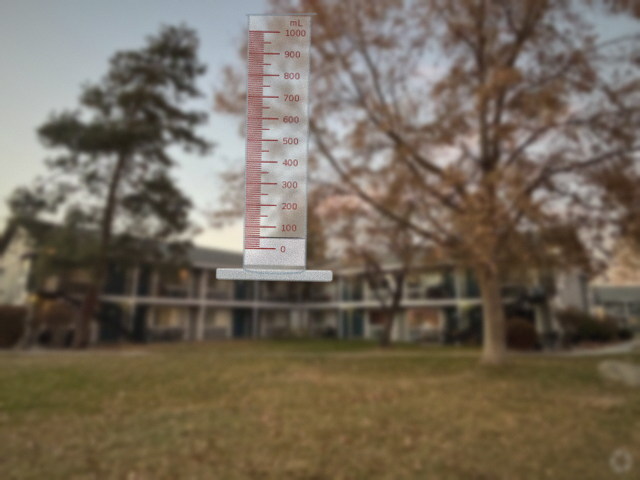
50; mL
